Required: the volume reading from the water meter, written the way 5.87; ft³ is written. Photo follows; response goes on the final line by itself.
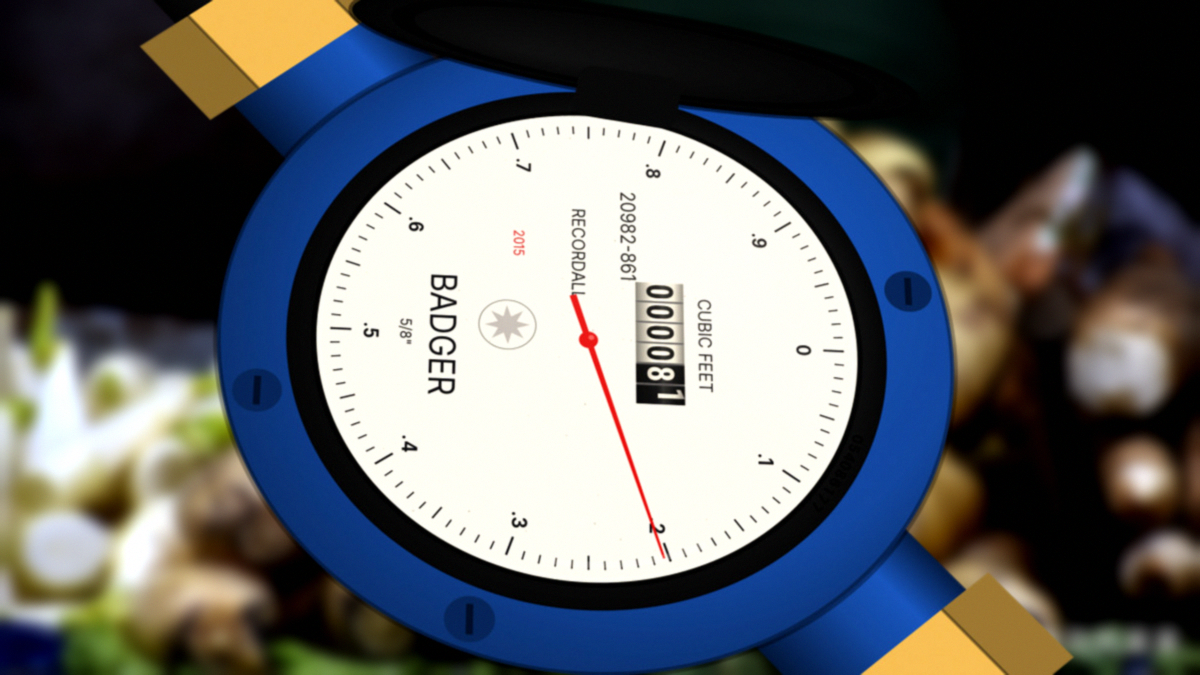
81.20; ft³
